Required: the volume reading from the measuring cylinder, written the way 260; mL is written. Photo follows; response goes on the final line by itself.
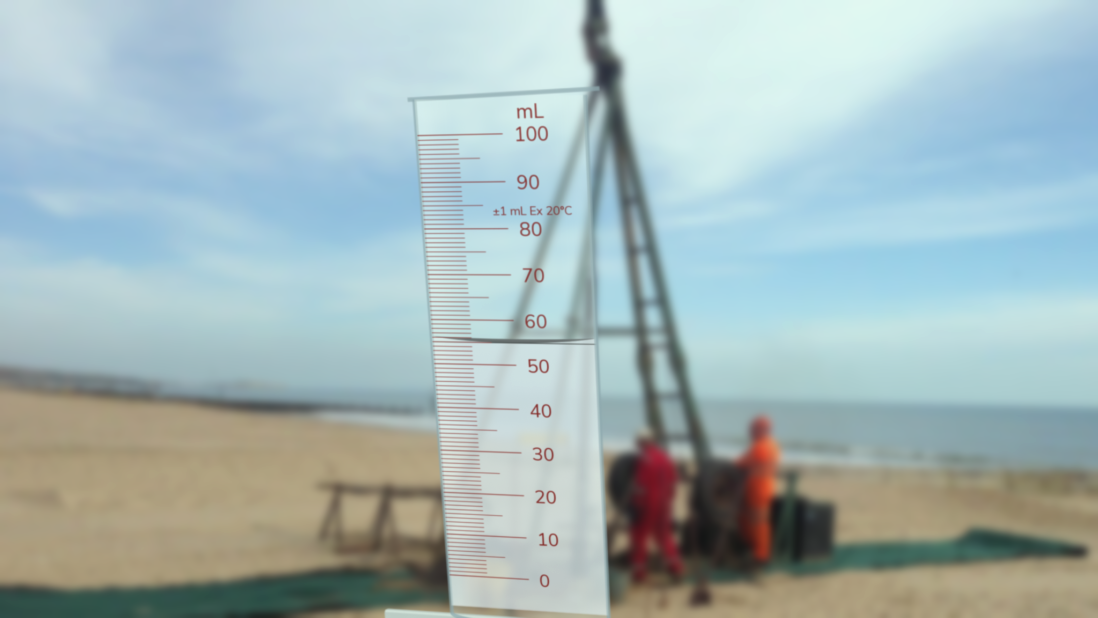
55; mL
